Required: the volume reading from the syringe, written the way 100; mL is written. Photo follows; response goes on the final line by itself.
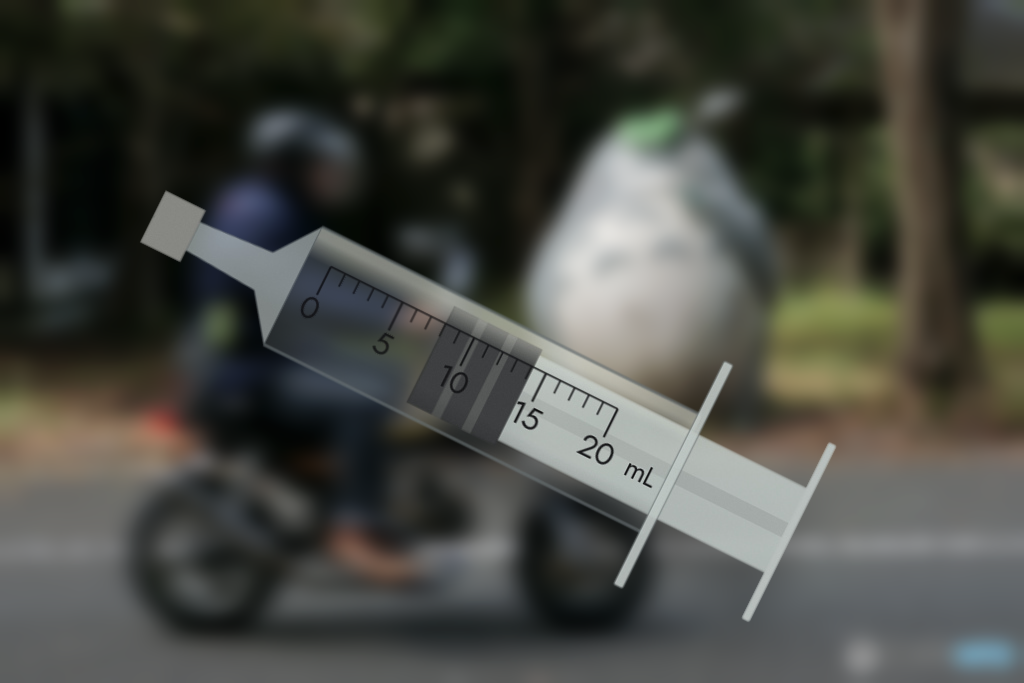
8; mL
